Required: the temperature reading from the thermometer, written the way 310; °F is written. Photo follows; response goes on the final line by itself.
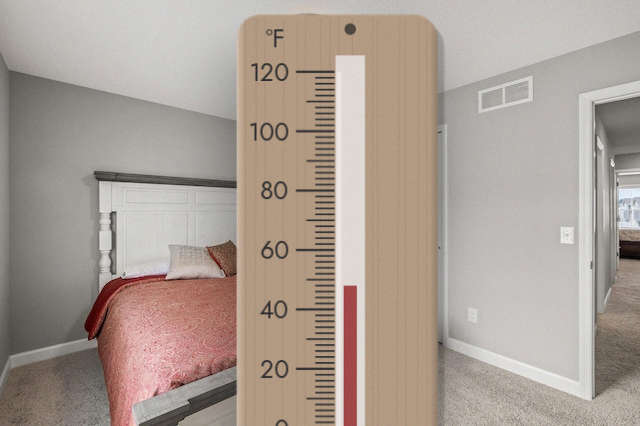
48; °F
